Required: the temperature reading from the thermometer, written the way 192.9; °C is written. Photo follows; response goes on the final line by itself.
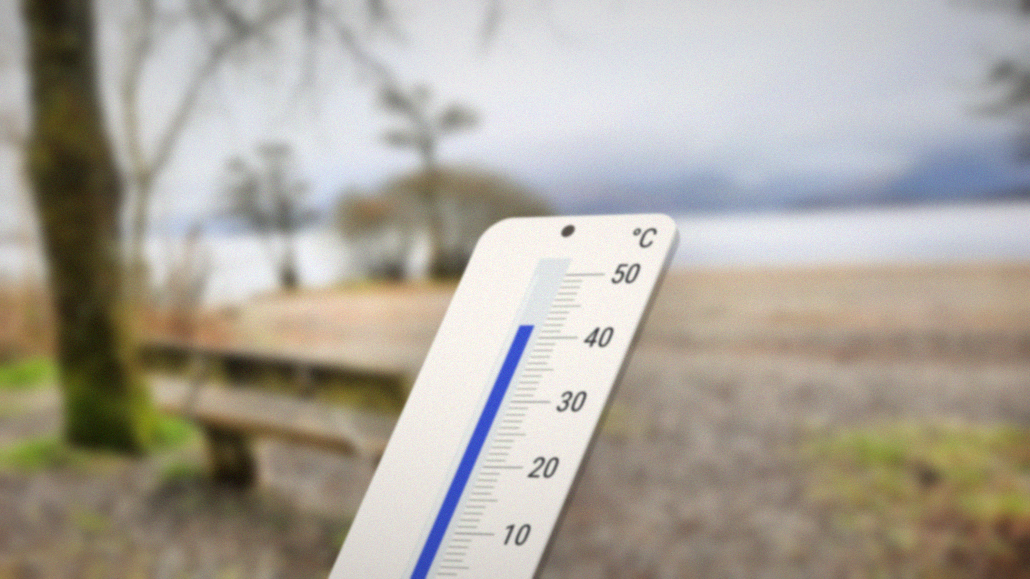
42; °C
